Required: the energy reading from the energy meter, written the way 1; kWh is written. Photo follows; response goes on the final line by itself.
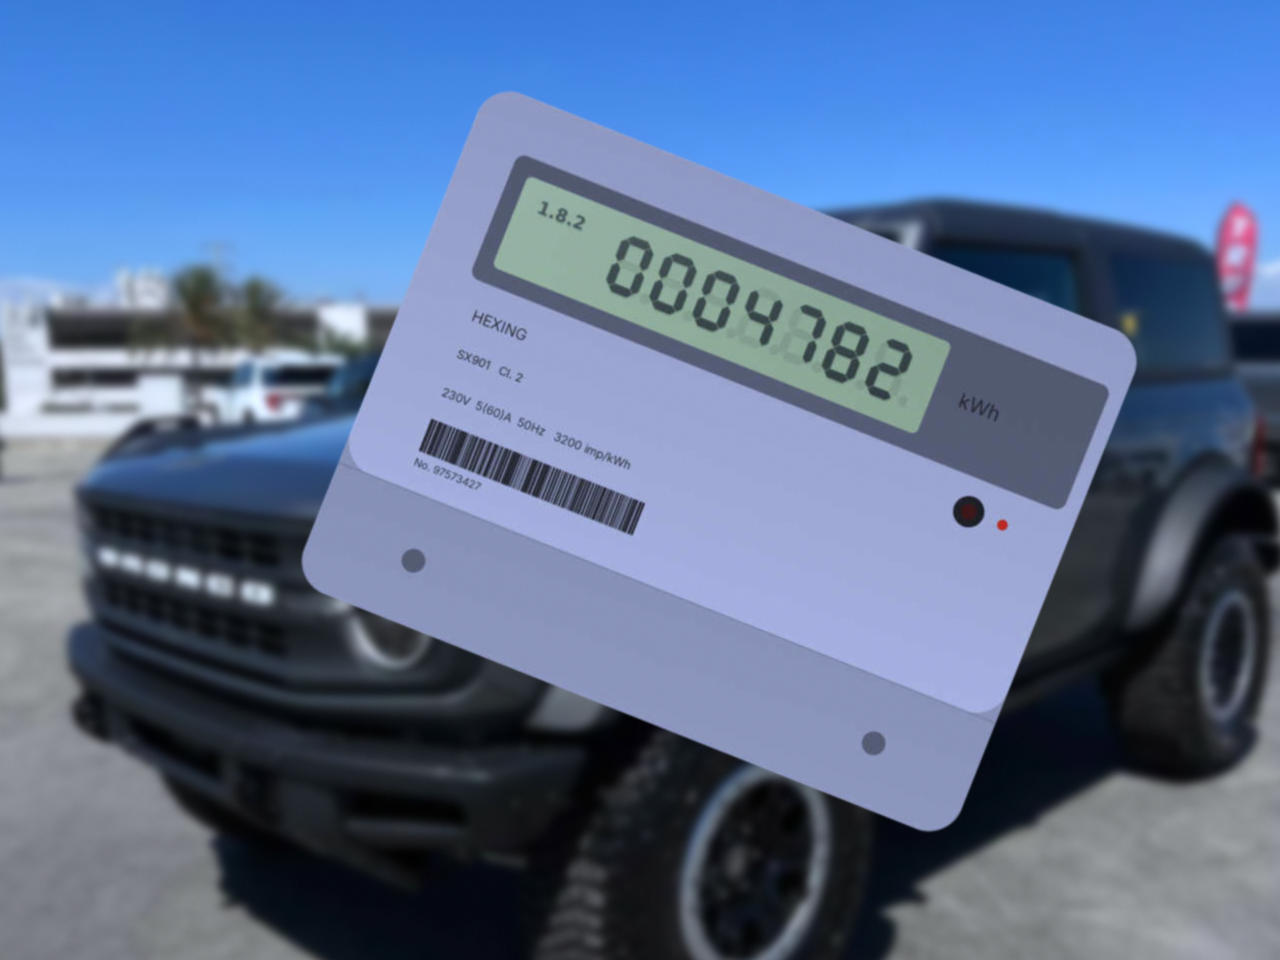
4782; kWh
